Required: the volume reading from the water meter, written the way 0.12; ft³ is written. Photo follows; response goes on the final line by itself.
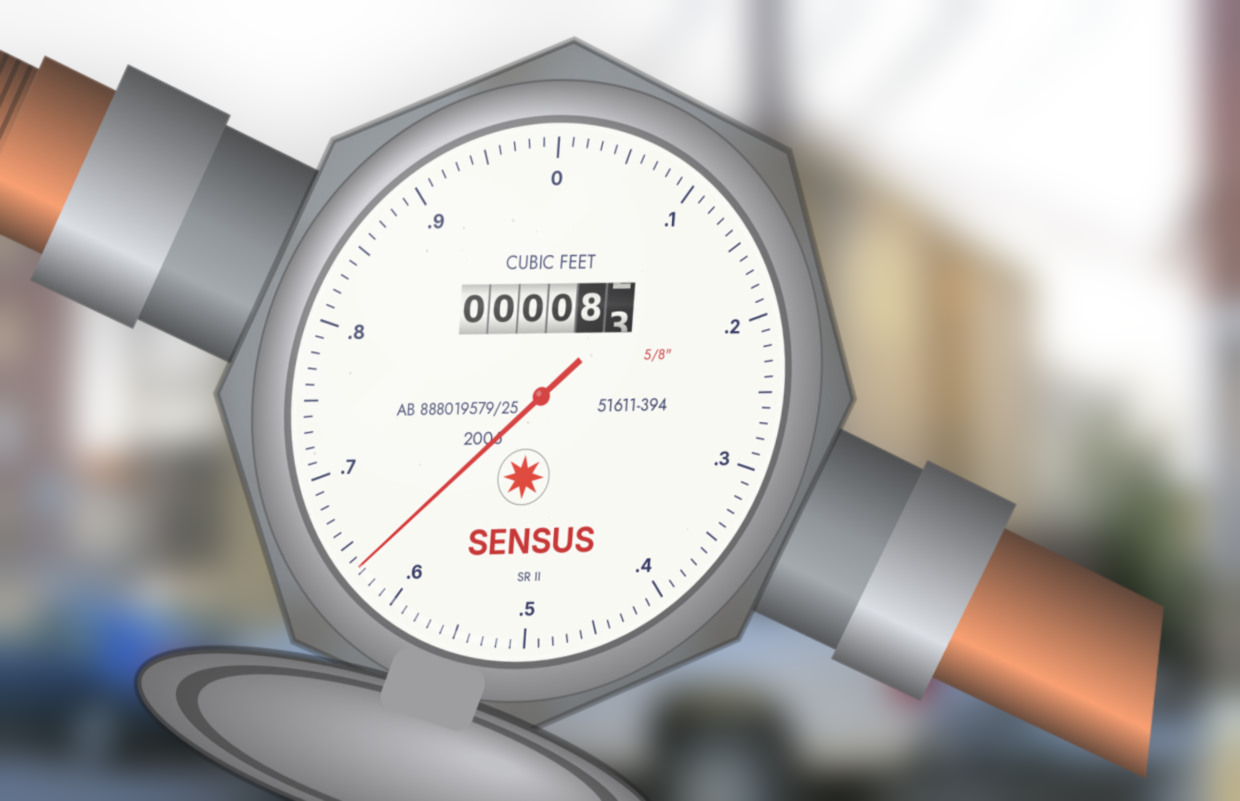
82.63; ft³
